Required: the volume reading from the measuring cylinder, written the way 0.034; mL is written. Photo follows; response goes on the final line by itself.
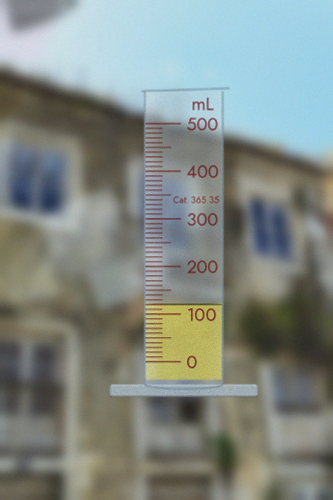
120; mL
